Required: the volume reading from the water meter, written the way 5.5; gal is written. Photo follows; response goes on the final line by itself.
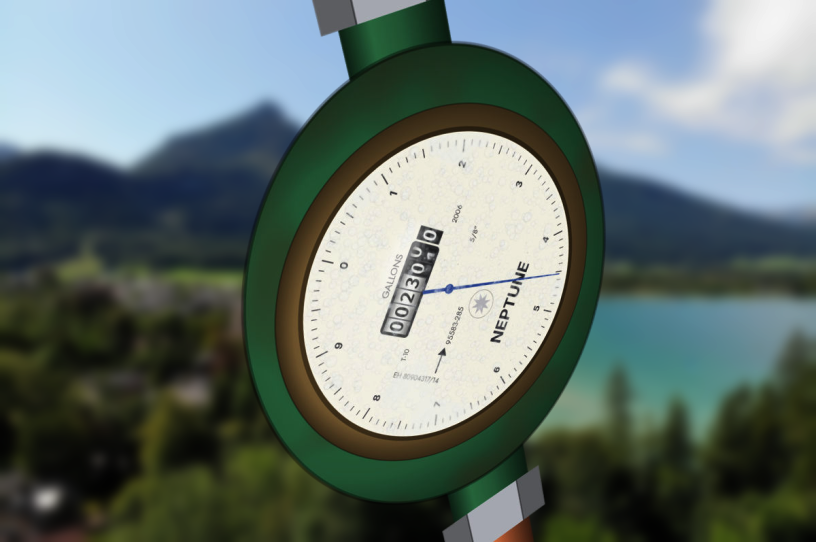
23004.5; gal
